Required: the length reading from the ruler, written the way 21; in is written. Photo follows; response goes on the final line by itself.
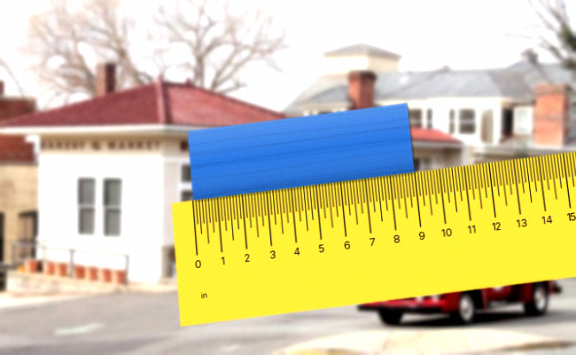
9; in
